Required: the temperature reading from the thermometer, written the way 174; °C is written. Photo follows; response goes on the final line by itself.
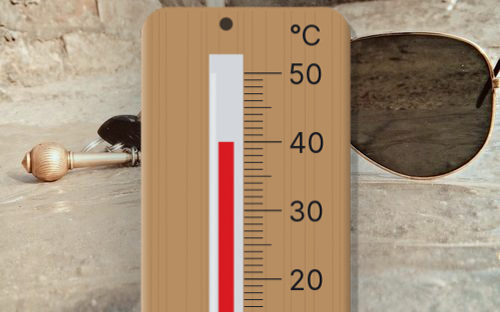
40; °C
